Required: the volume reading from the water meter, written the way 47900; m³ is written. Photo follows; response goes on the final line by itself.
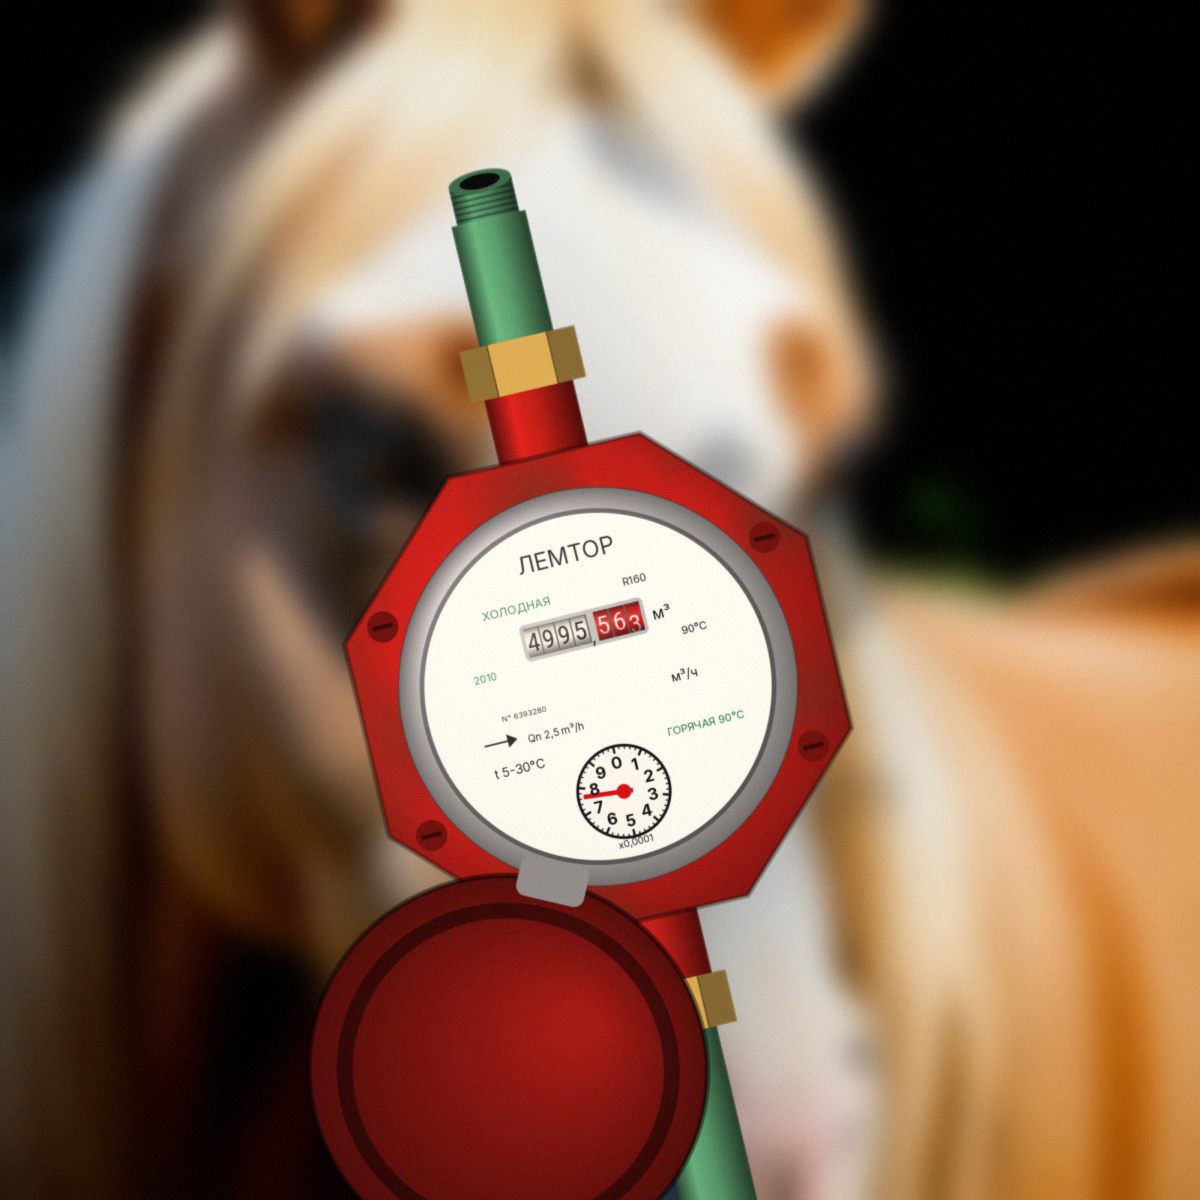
4995.5627; m³
